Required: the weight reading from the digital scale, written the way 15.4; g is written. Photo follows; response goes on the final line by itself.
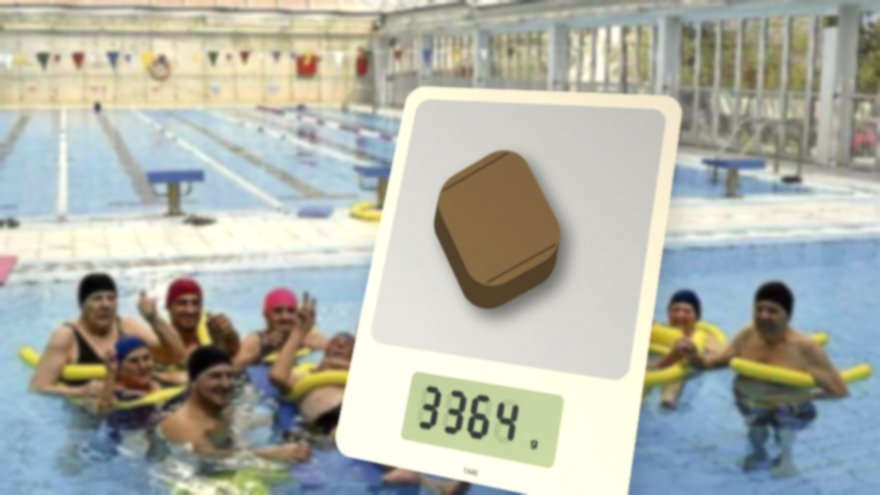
3364; g
